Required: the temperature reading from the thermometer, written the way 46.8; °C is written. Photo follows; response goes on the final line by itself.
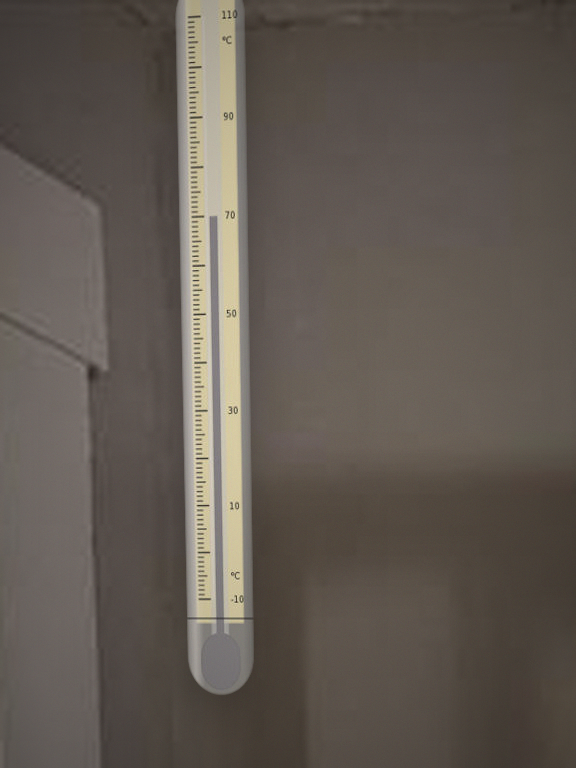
70; °C
